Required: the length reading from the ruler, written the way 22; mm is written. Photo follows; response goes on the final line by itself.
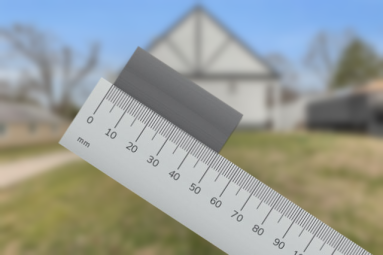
50; mm
